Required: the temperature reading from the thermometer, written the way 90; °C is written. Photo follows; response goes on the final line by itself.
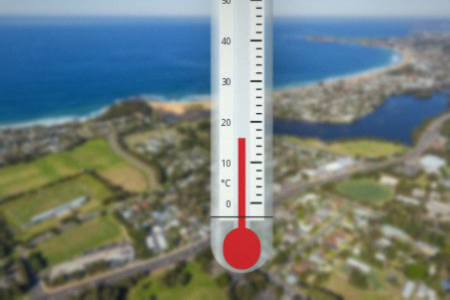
16; °C
